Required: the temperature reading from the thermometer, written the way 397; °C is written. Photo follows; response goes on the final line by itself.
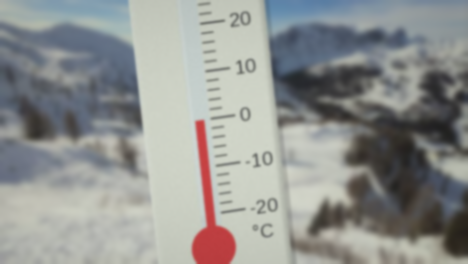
0; °C
